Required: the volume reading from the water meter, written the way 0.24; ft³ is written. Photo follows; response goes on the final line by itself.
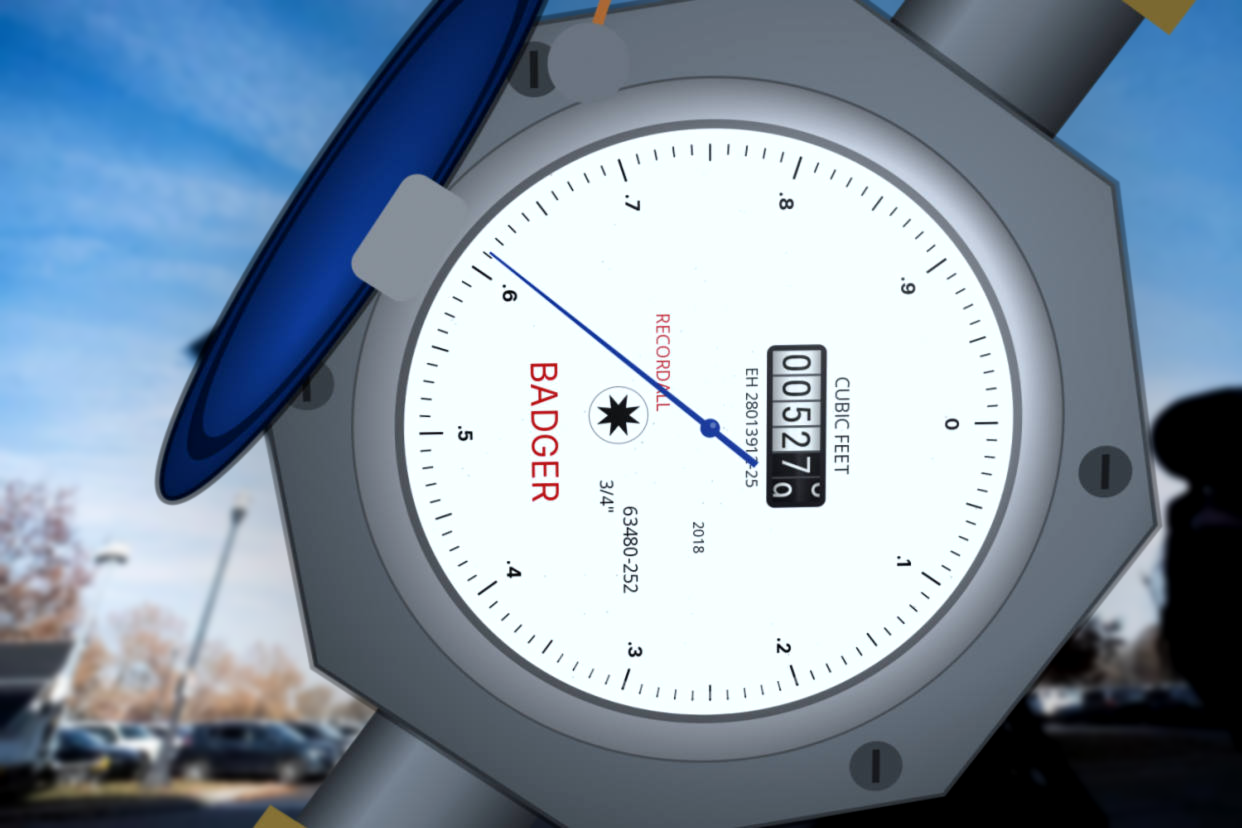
5278.61; ft³
